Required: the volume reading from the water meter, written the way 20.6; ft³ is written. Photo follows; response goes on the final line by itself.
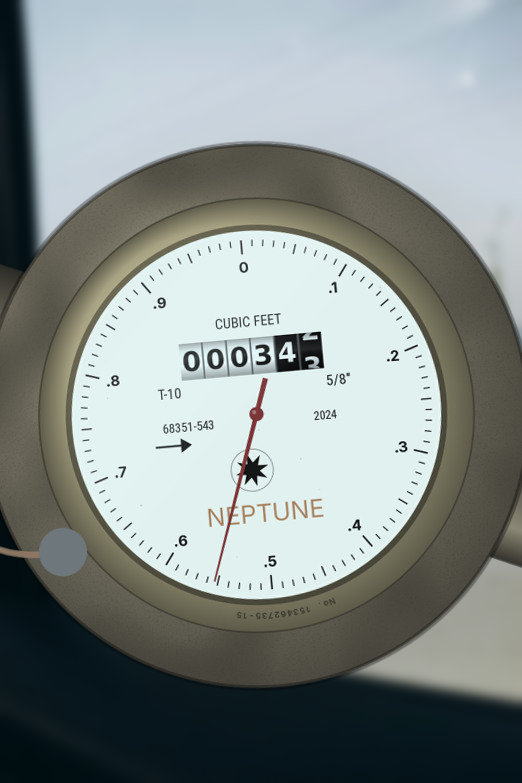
342.55; ft³
